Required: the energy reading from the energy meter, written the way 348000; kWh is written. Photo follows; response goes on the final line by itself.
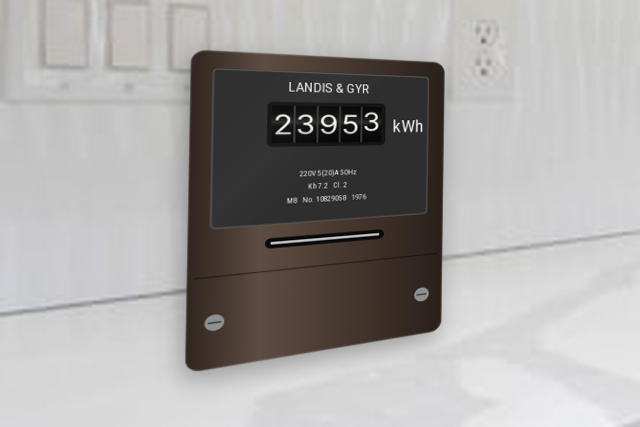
23953; kWh
